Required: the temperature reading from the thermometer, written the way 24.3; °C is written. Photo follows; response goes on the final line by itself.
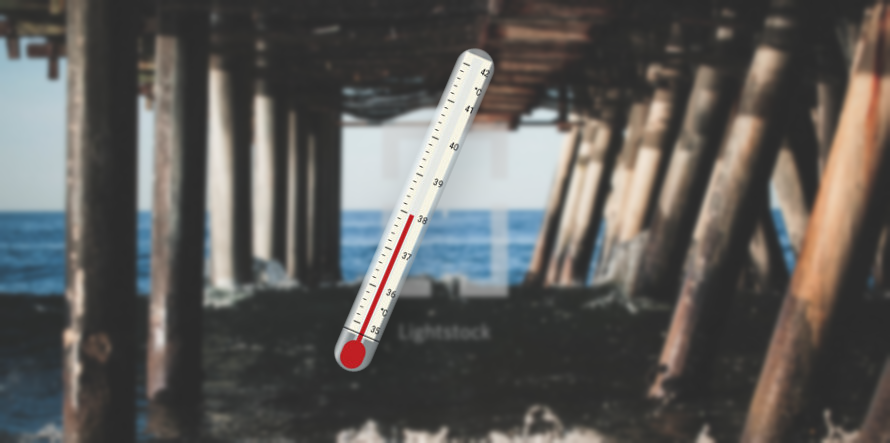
38; °C
